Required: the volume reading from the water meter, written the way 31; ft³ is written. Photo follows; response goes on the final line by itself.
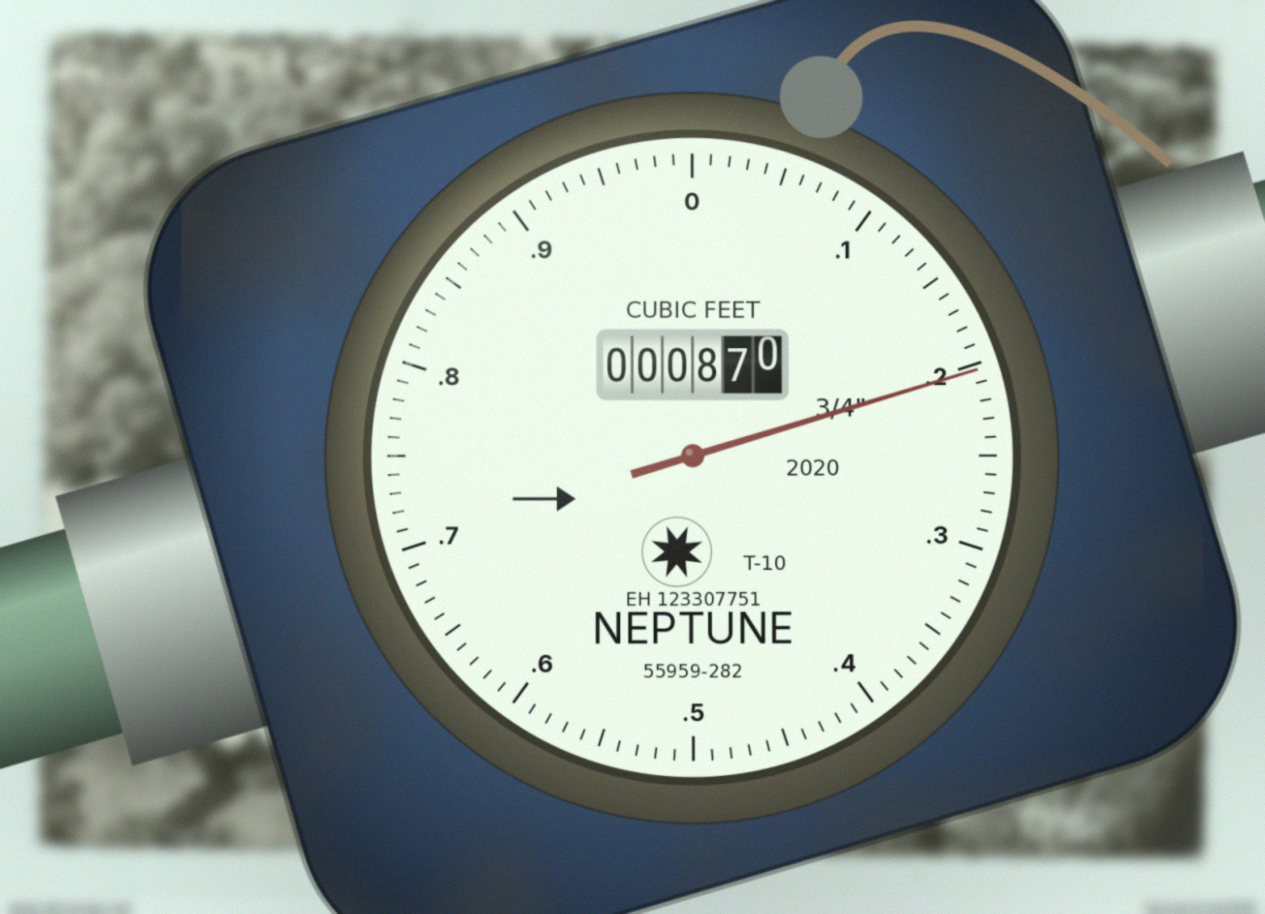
870.20; ft³
